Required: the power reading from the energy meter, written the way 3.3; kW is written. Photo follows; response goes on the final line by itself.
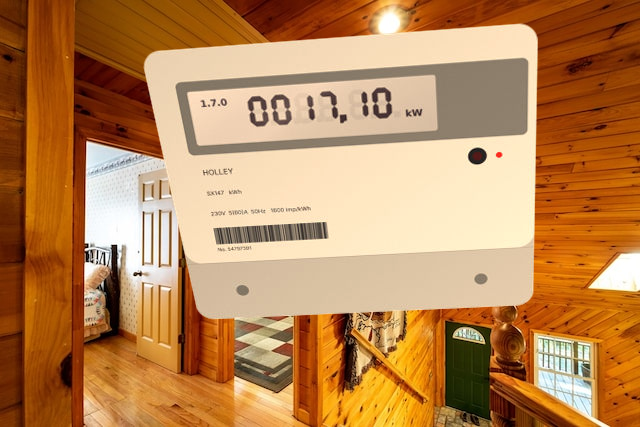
17.10; kW
